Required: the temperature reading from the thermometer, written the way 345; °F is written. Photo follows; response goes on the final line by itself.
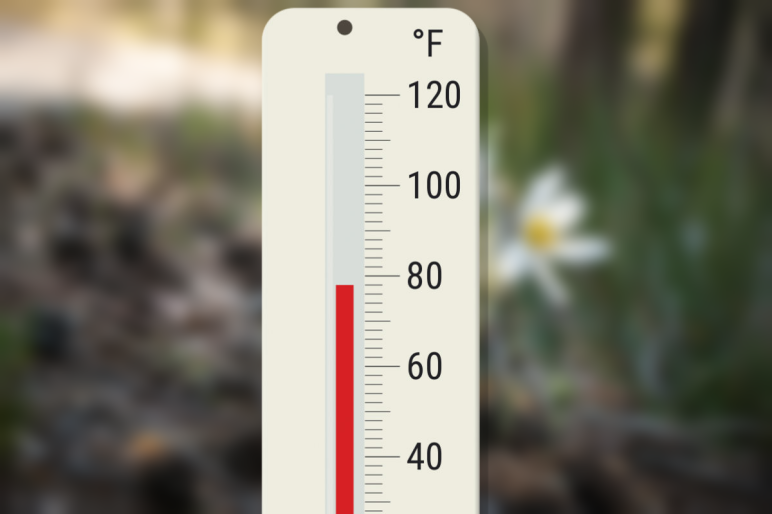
78; °F
